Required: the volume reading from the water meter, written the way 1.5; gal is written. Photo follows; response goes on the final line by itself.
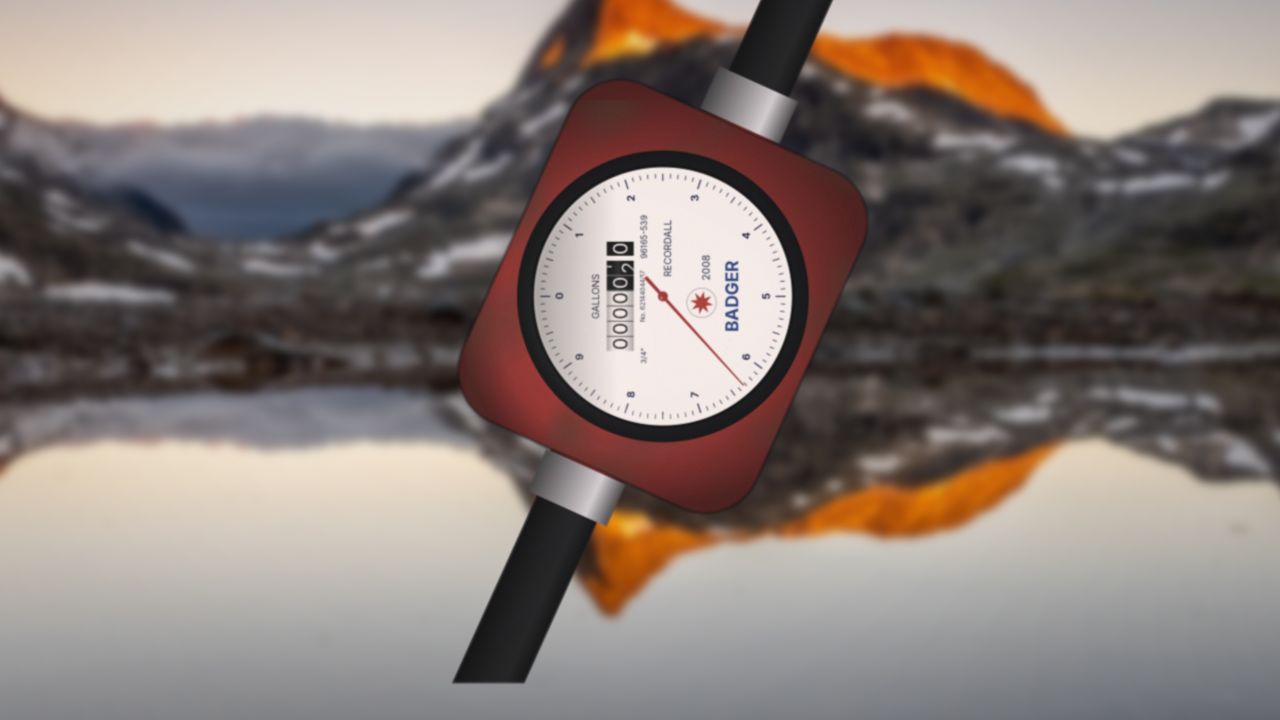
16.3; gal
